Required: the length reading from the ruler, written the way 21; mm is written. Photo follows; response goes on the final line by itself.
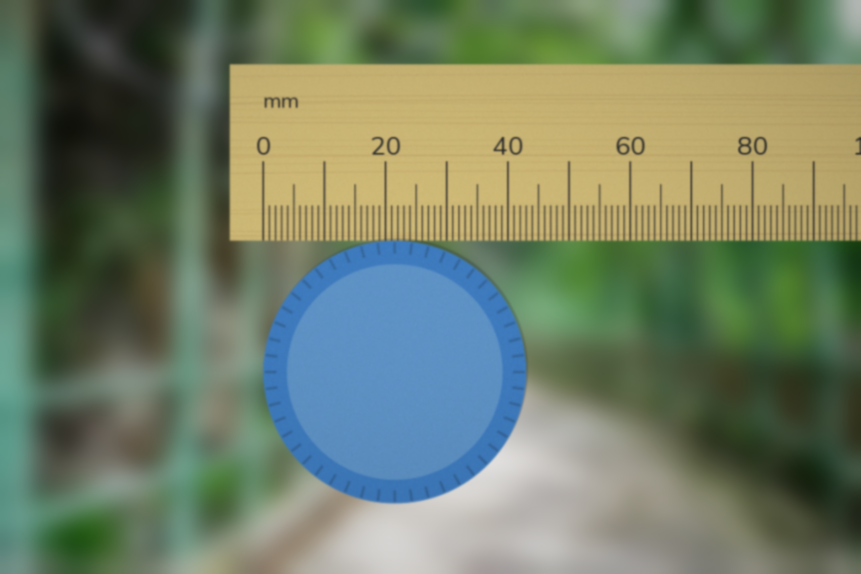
43; mm
